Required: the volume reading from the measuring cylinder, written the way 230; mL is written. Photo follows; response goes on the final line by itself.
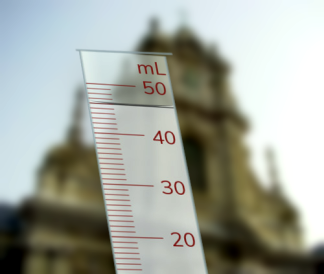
46; mL
